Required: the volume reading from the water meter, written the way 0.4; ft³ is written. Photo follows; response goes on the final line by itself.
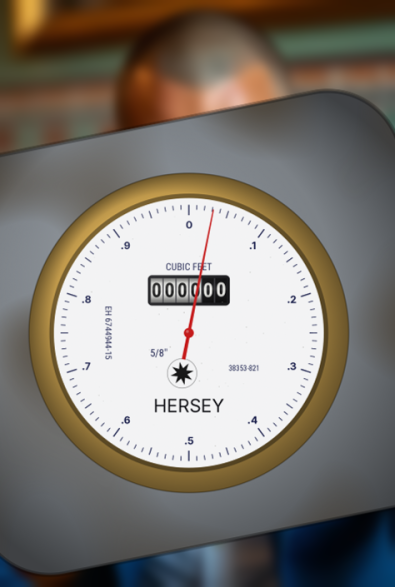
0.03; ft³
